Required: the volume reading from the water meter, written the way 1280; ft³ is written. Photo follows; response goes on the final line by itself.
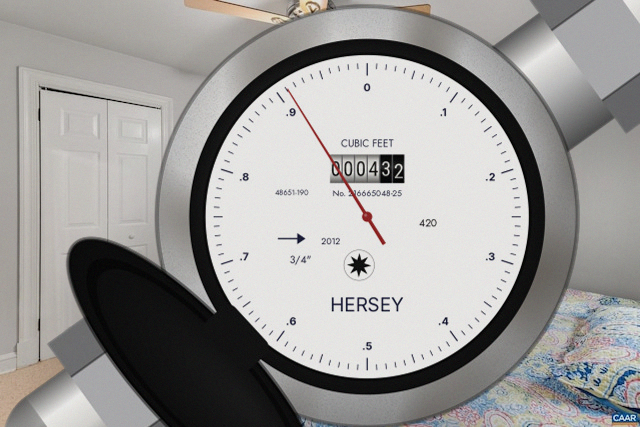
431.91; ft³
